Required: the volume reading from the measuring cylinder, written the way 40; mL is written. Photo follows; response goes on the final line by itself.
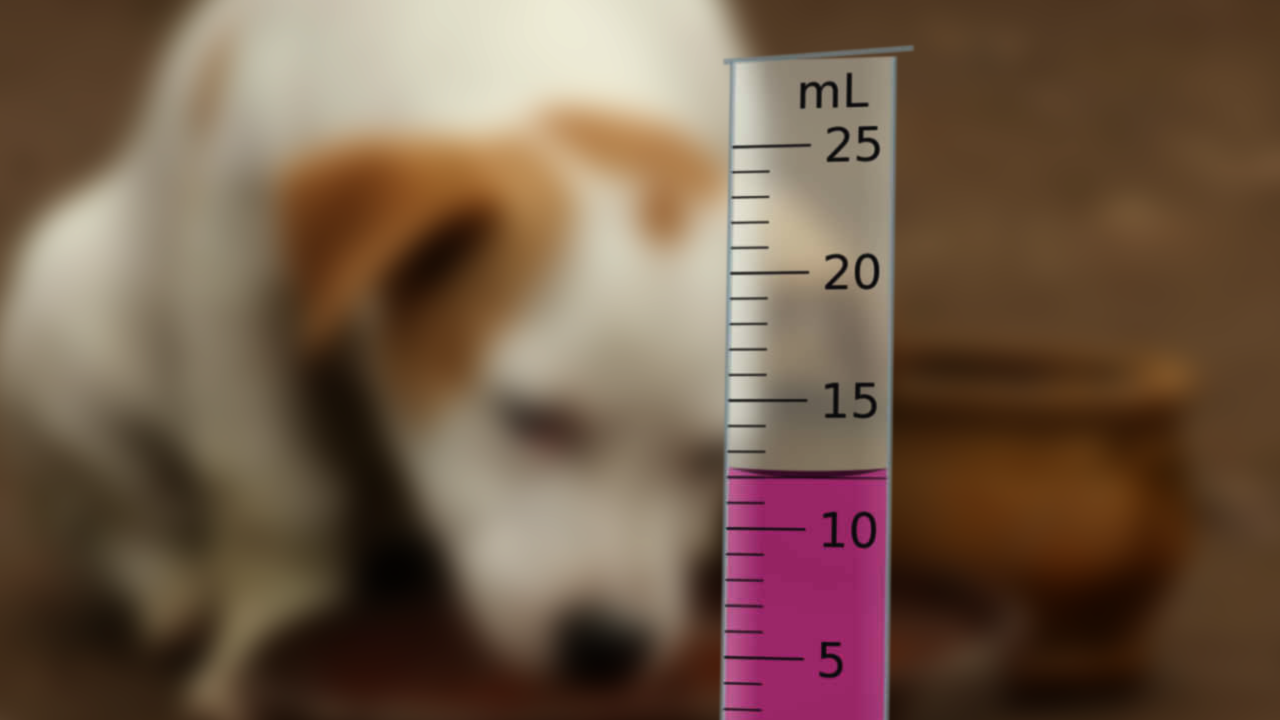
12; mL
